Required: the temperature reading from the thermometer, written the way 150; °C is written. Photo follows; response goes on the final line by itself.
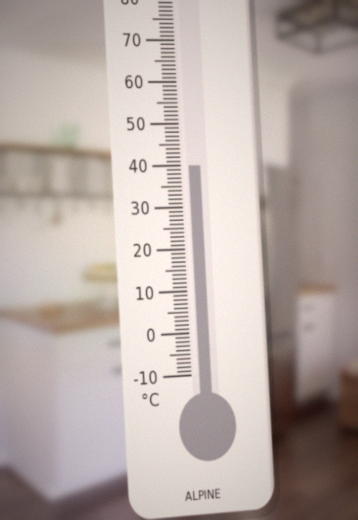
40; °C
